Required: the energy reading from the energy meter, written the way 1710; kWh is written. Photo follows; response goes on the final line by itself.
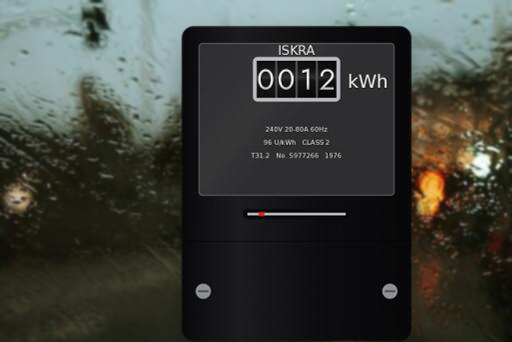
12; kWh
